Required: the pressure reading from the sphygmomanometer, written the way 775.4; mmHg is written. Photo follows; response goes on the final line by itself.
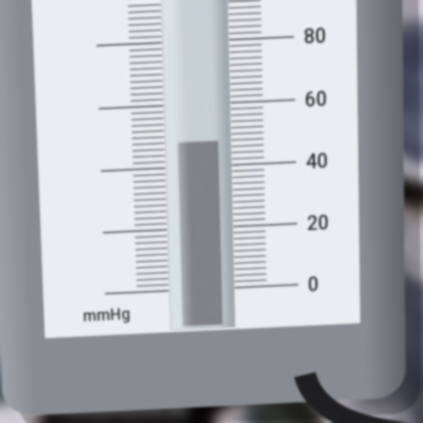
48; mmHg
